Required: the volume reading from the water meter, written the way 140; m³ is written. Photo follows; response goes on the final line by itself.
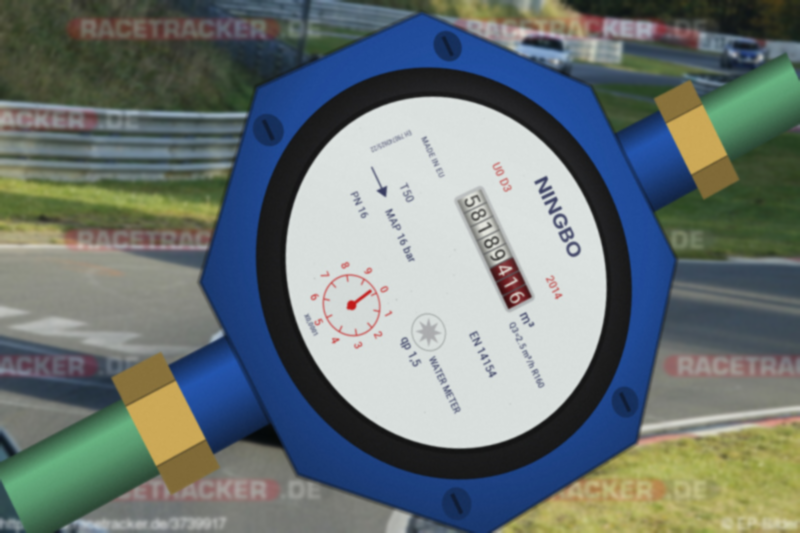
58189.4159; m³
